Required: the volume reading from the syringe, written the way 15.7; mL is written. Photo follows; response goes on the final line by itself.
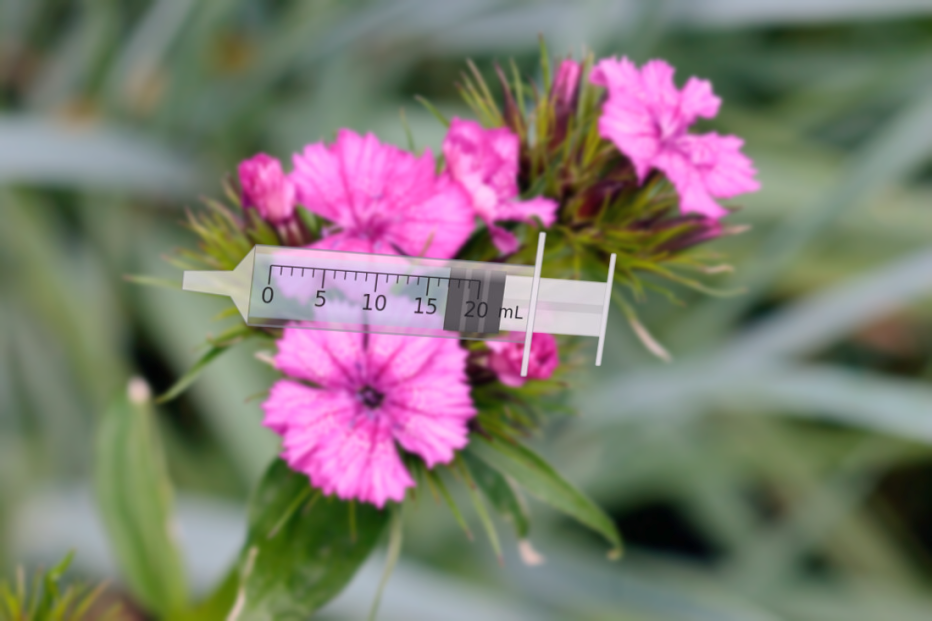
17; mL
